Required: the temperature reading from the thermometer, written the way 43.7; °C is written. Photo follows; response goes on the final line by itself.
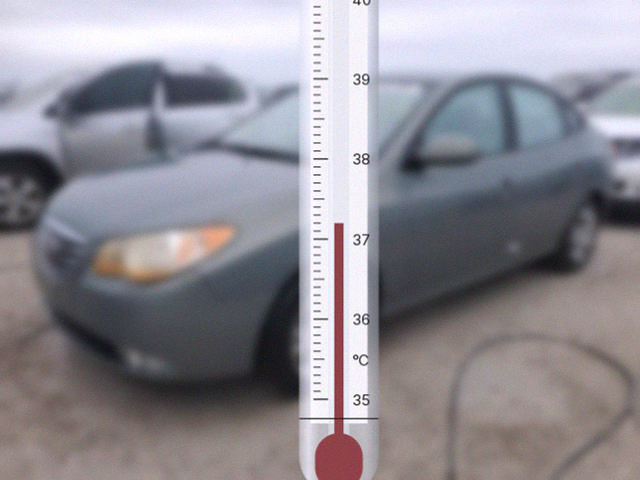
37.2; °C
